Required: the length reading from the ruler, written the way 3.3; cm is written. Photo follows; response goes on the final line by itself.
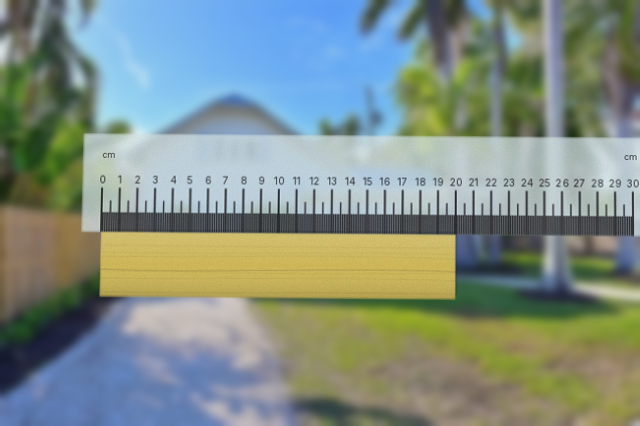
20; cm
